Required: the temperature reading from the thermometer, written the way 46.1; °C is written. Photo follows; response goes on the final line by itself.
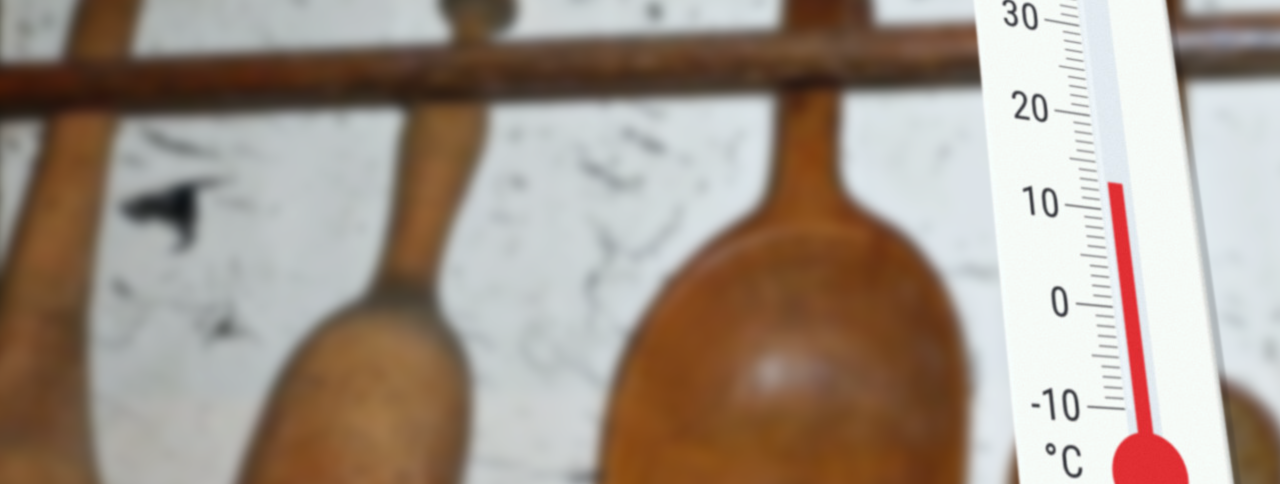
13; °C
